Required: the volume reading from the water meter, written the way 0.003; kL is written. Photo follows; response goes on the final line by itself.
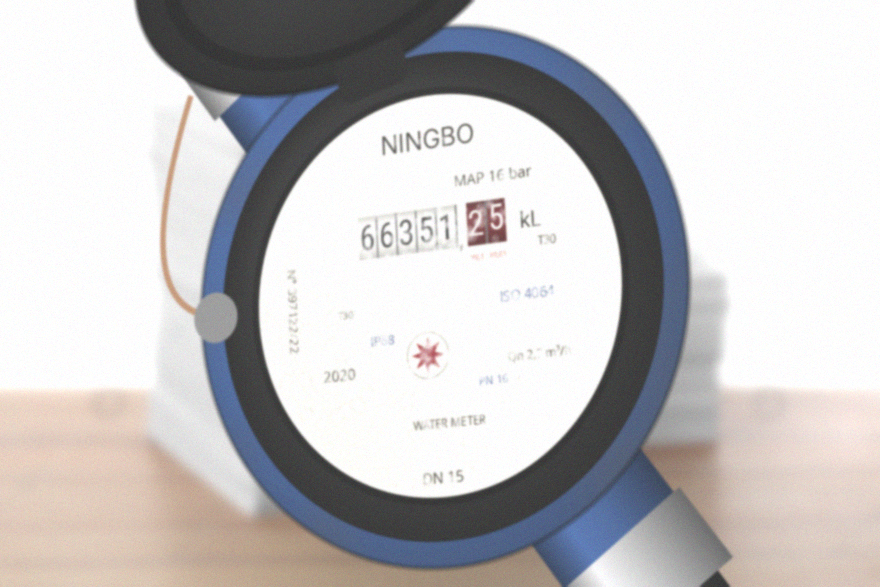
66351.25; kL
